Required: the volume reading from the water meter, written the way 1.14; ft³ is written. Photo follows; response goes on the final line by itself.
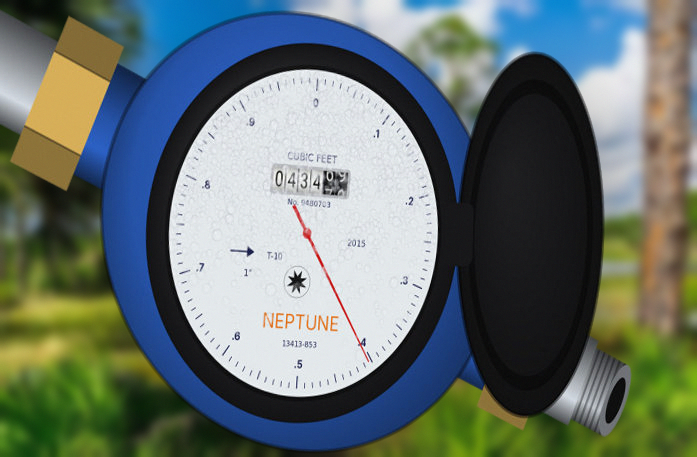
43469.40; ft³
